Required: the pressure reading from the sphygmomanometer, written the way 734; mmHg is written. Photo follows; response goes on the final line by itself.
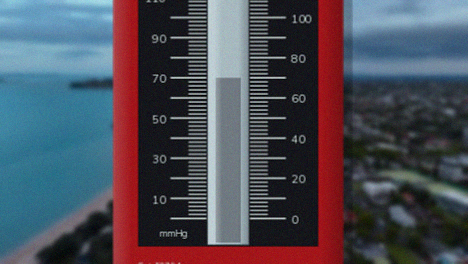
70; mmHg
